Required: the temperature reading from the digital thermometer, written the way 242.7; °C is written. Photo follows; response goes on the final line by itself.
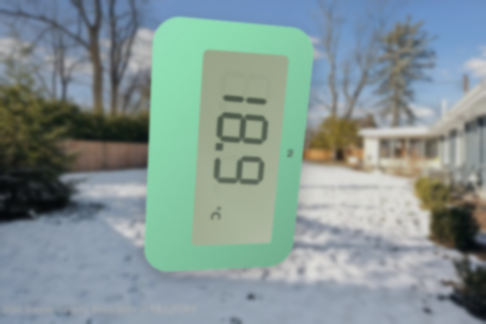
18.9; °C
